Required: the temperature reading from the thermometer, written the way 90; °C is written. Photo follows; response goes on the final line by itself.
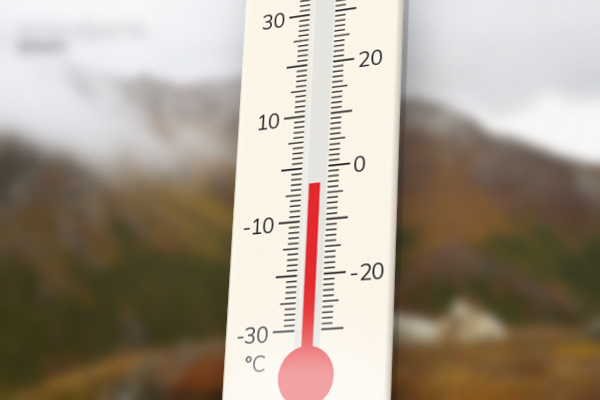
-3; °C
